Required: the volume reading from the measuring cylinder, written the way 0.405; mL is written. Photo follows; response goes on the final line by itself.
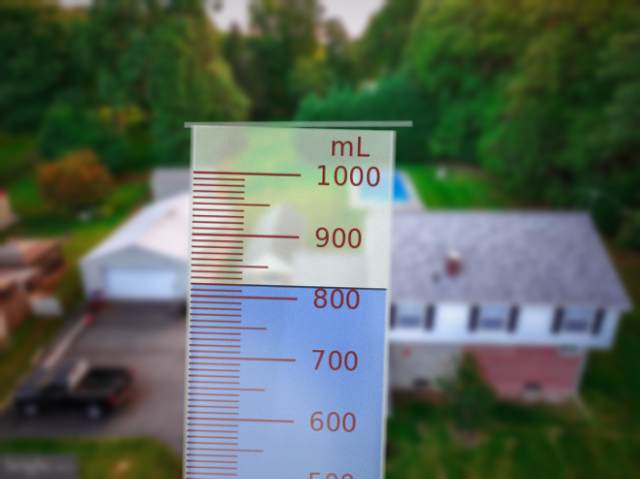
820; mL
